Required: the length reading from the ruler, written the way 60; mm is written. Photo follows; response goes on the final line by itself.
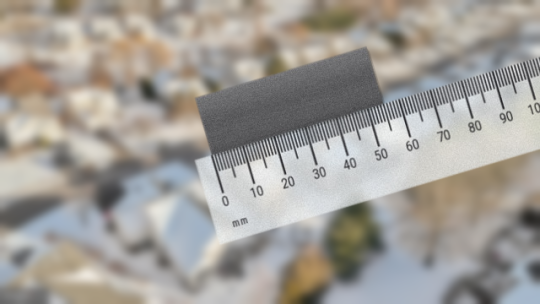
55; mm
